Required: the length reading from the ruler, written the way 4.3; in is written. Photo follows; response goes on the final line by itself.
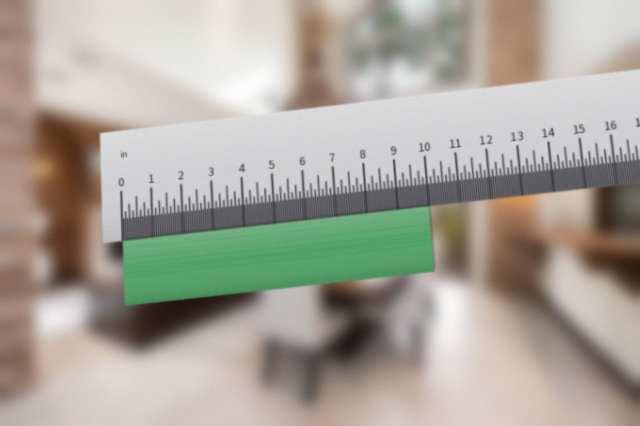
10; in
